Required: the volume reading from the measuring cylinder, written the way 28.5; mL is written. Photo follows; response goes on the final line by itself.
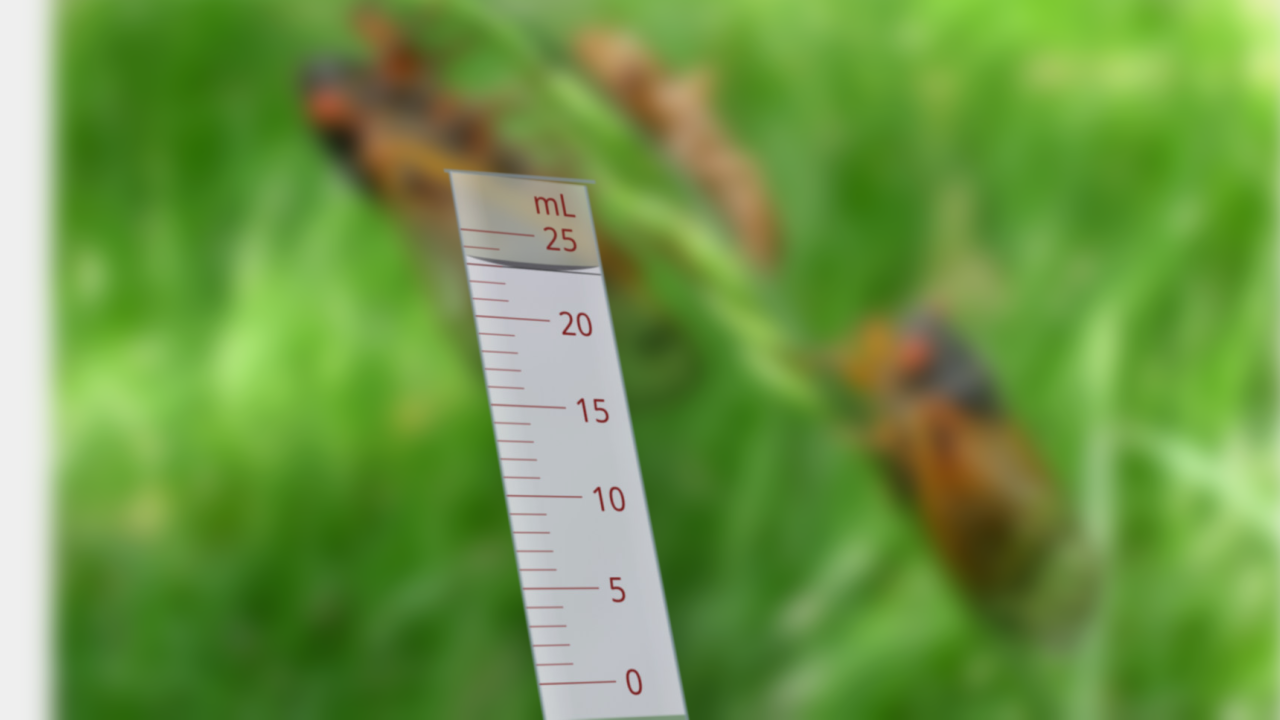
23; mL
